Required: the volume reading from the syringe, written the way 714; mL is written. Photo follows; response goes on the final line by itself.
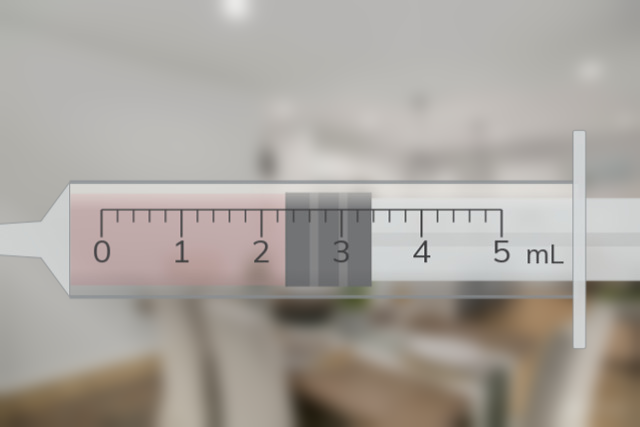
2.3; mL
